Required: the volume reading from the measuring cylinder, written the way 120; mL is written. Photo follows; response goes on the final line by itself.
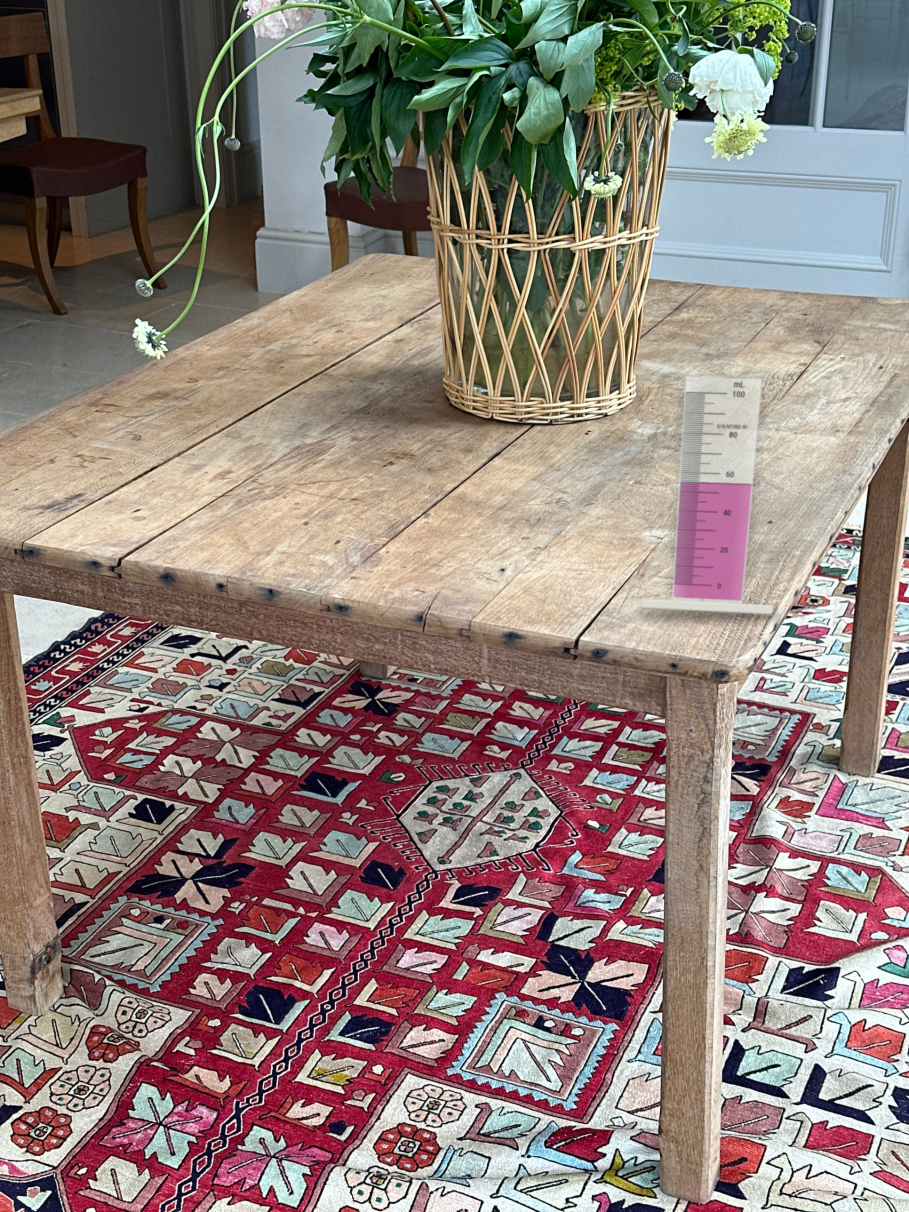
55; mL
